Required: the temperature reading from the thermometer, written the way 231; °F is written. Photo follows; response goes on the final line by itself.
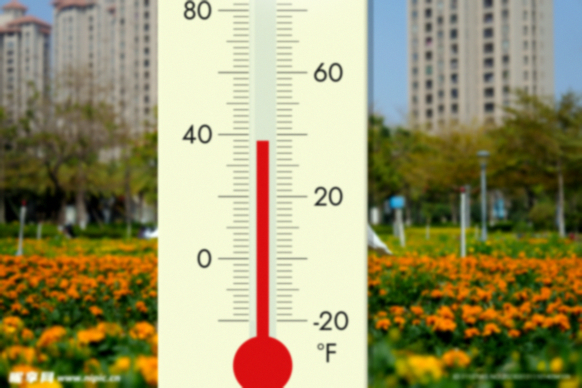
38; °F
